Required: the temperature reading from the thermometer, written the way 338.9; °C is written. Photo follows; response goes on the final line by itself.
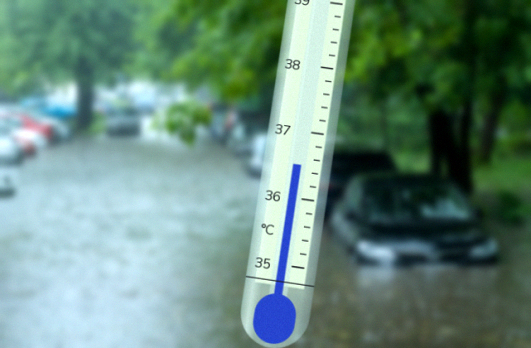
36.5; °C
